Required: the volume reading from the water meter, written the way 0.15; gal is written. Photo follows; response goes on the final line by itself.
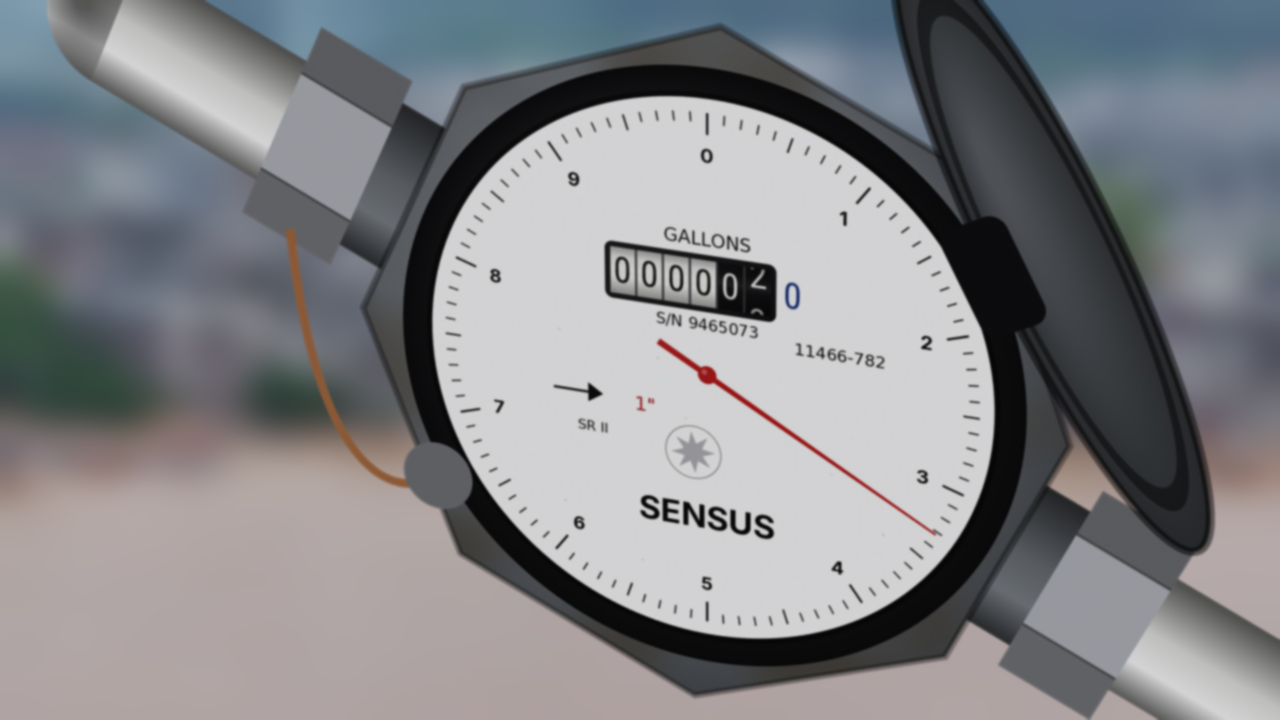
23.3; gal
